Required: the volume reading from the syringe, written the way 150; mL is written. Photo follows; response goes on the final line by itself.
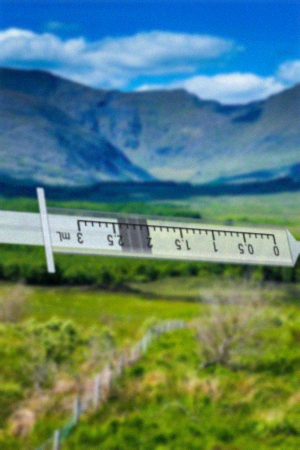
2; mL
